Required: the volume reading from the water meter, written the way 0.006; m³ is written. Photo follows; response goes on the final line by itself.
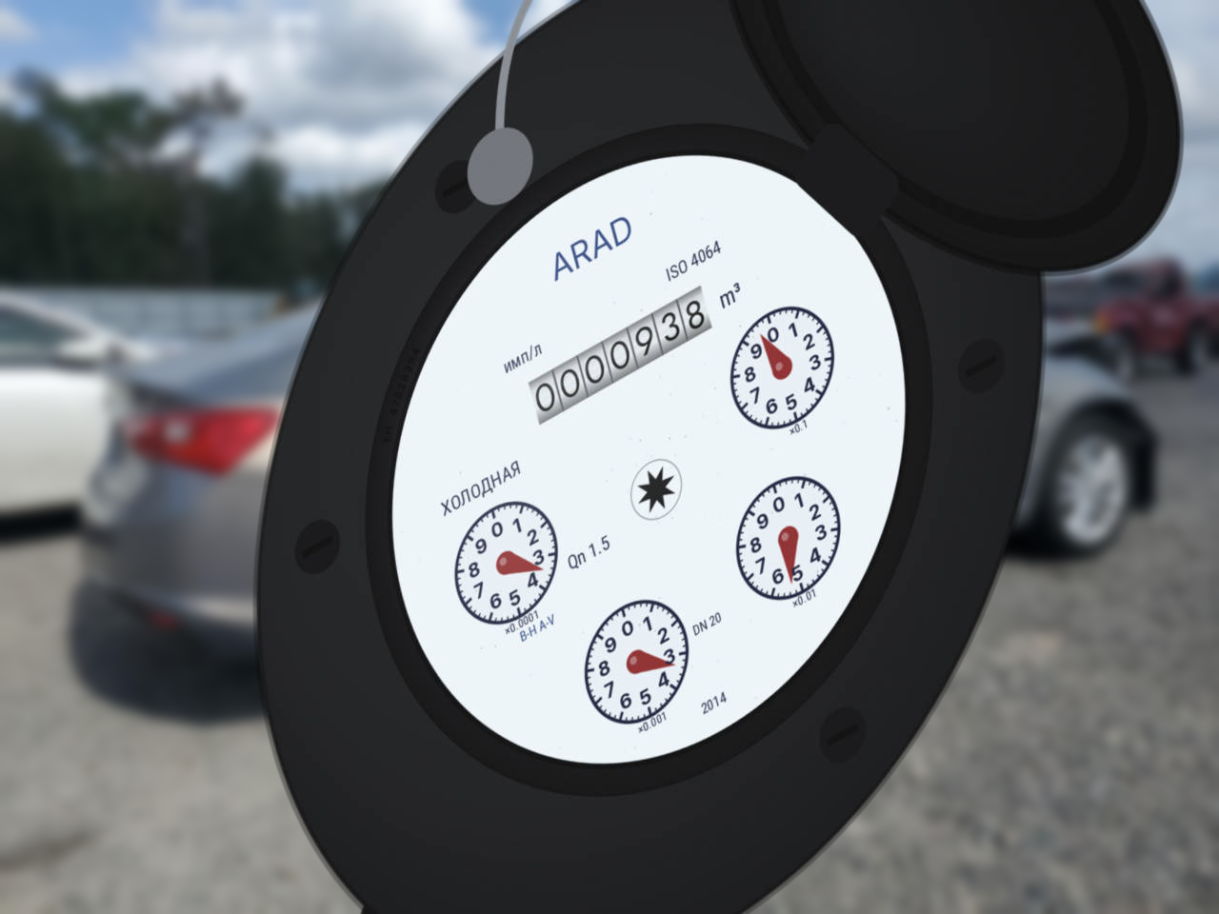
937.9533; m³
